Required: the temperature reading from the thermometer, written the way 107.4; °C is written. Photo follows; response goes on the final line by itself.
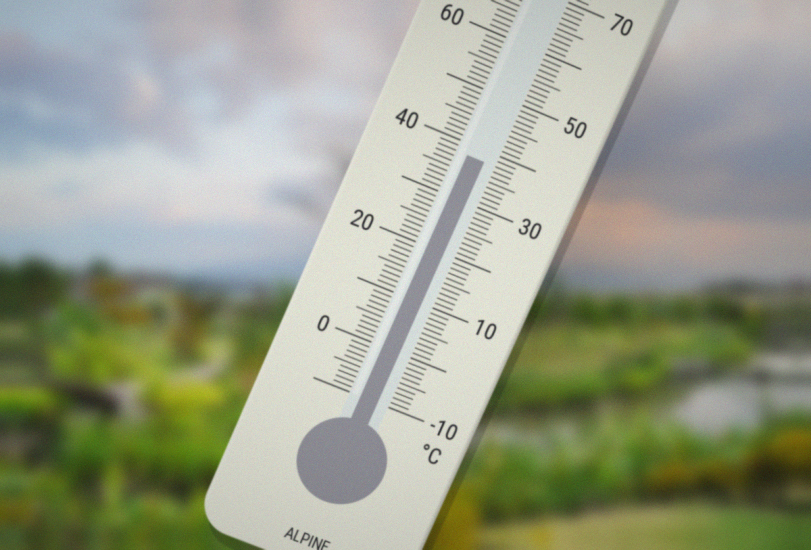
38; °C
